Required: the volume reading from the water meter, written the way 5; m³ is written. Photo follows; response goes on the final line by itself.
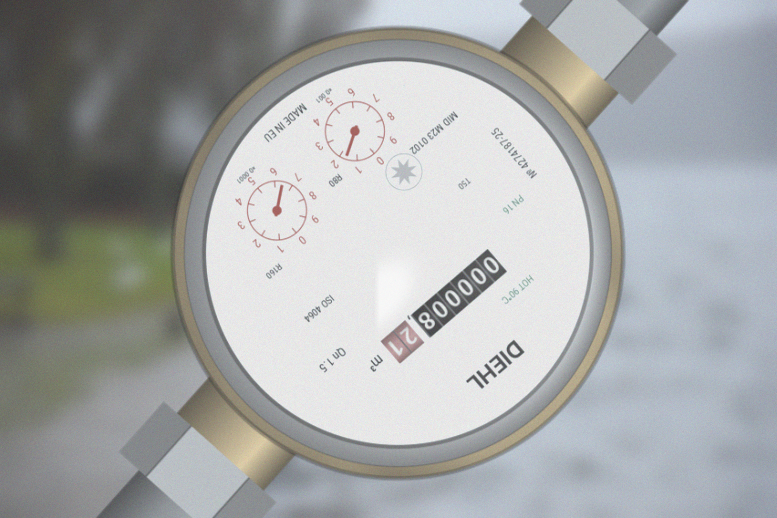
8.2116; m³
